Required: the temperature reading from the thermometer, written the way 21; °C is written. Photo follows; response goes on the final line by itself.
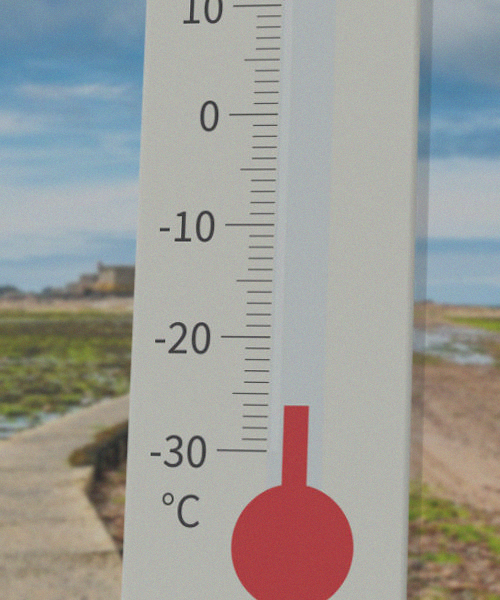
-26; °C
